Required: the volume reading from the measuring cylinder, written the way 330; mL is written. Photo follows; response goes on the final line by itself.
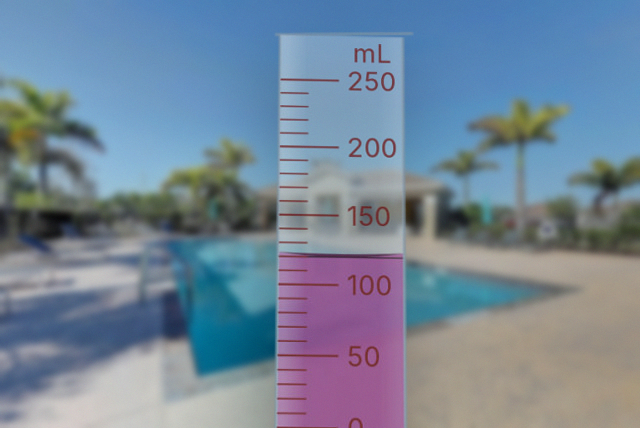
120; mL
